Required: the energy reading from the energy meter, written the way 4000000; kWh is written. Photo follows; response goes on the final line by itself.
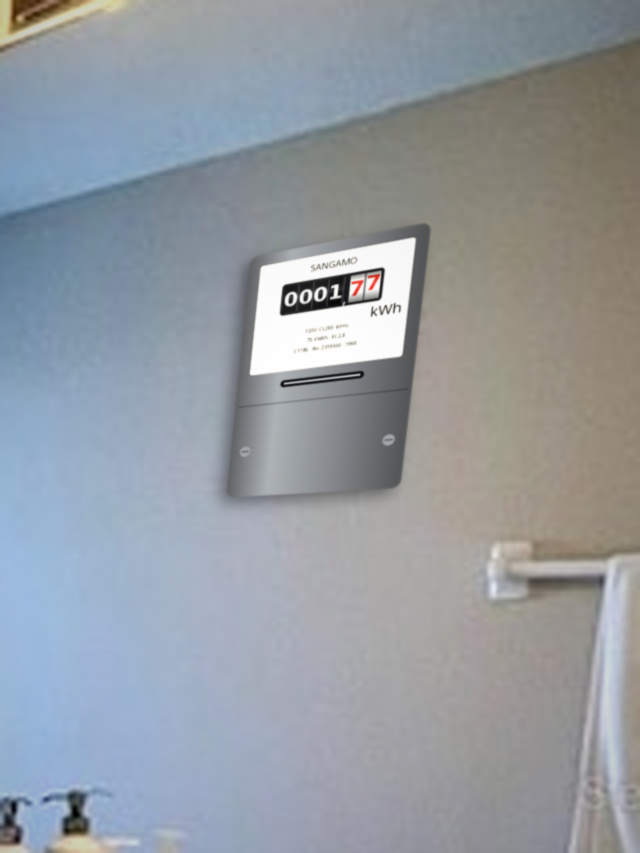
1.77; kWh
